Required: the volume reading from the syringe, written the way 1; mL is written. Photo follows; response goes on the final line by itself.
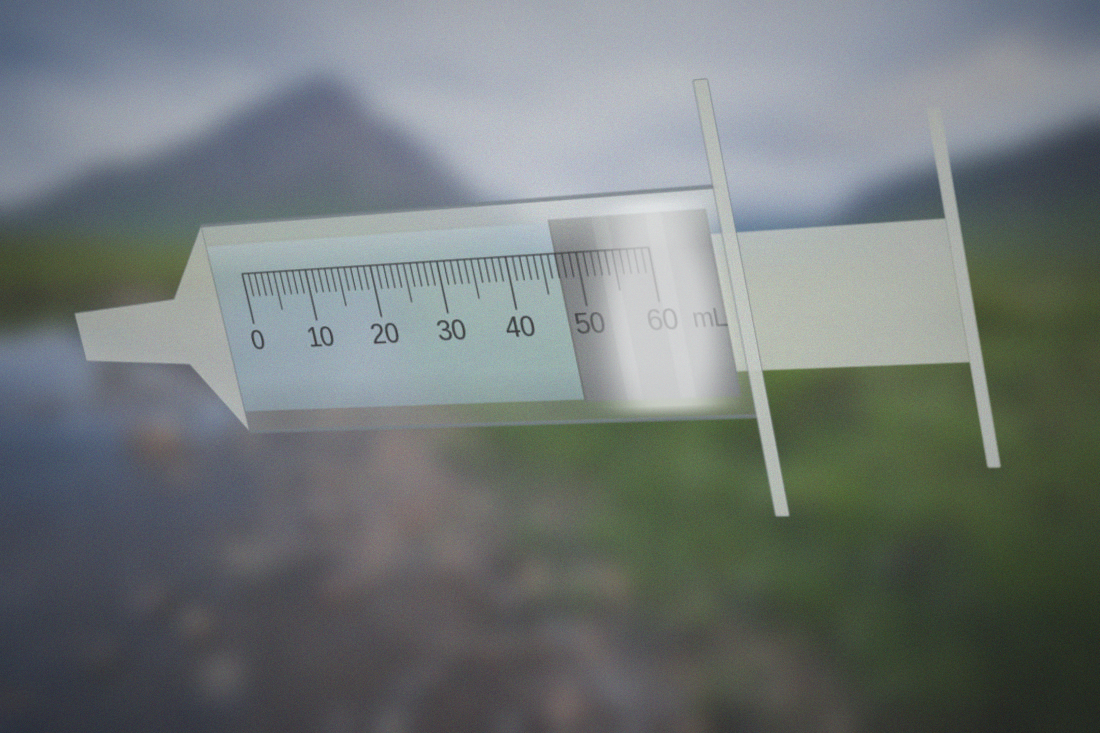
47; mL
